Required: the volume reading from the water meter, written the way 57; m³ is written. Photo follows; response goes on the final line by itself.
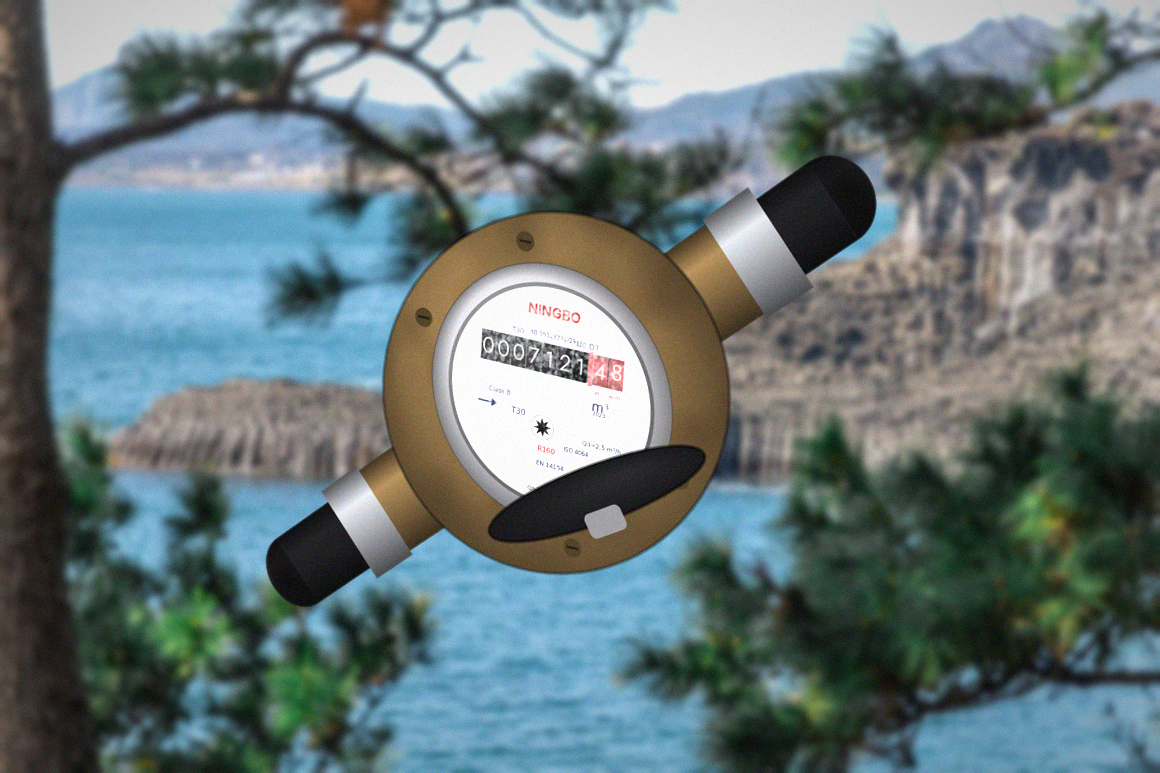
7121.48; m³
